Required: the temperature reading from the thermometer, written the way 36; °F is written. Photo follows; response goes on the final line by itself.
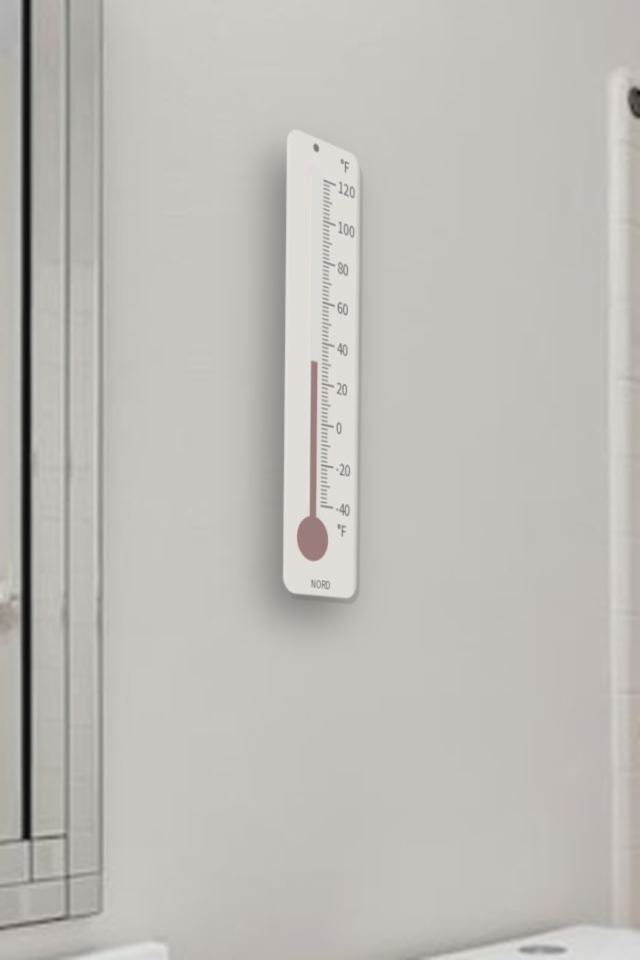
30; °F
